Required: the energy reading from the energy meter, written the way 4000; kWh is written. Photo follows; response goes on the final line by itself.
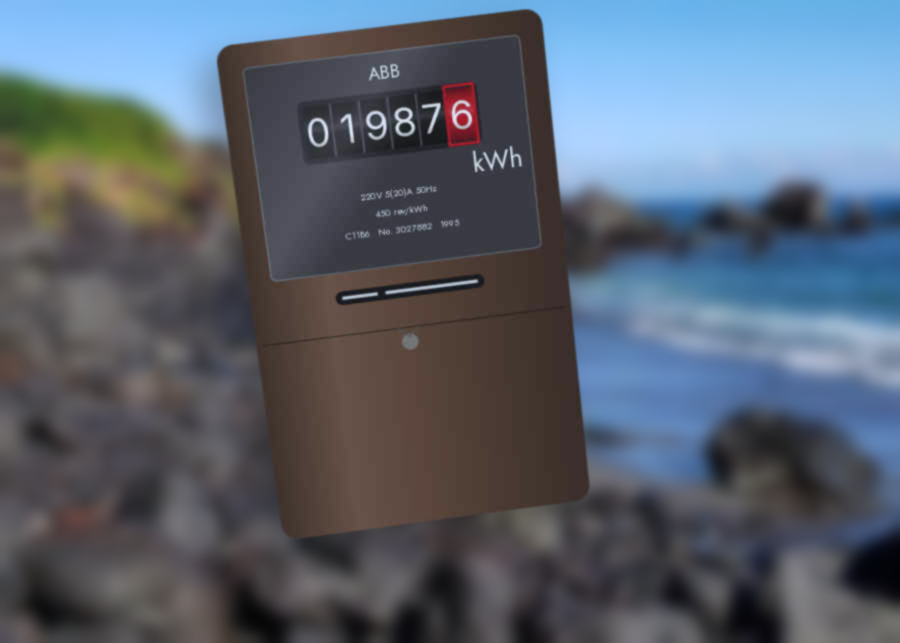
1987.6; kWh
